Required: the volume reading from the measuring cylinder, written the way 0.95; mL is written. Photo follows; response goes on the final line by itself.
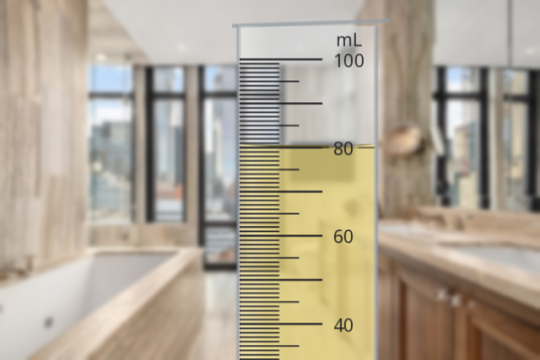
80; mL
